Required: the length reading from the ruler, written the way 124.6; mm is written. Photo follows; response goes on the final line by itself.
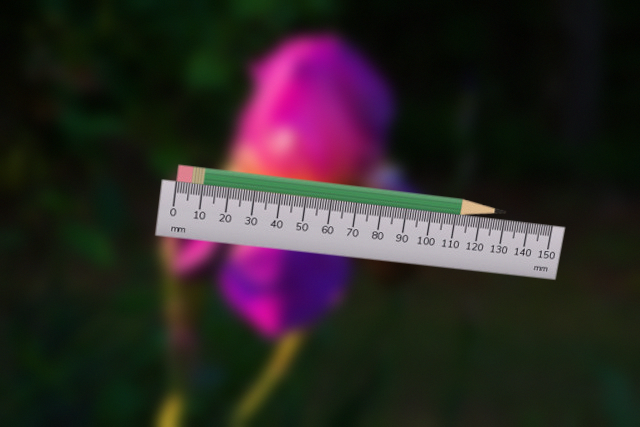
130; mm
